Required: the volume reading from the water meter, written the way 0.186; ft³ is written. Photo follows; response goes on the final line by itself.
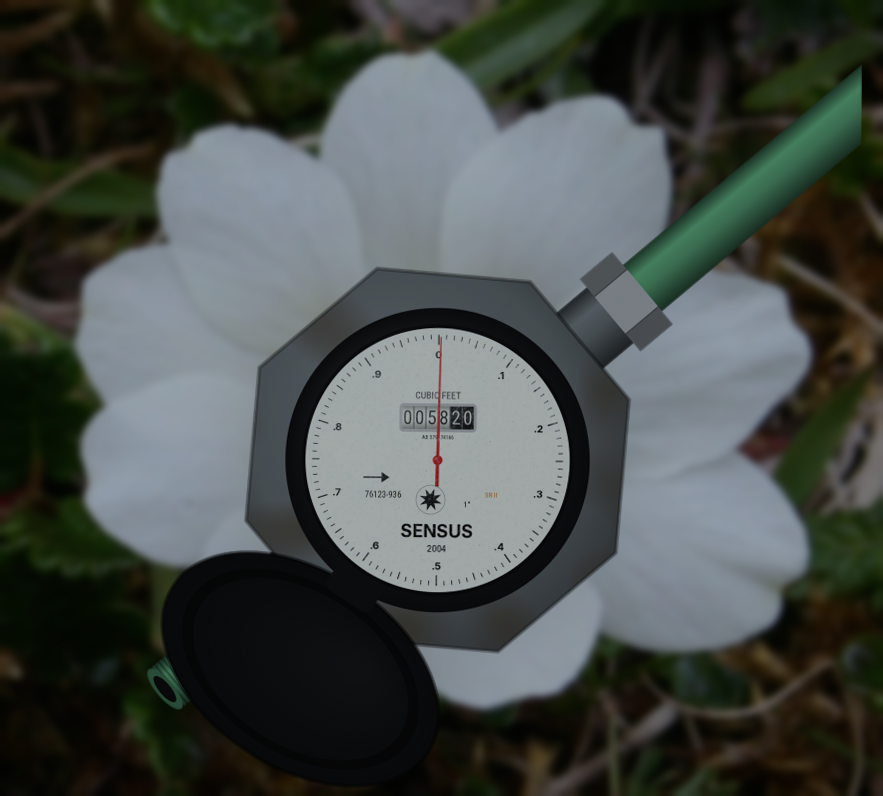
5820.00; ft³
